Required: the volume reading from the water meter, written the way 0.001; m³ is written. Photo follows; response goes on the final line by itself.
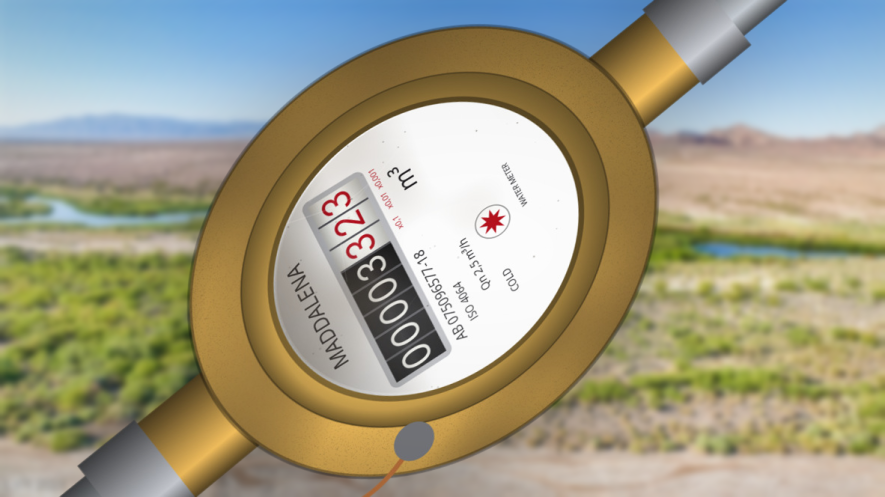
3.323; m³
